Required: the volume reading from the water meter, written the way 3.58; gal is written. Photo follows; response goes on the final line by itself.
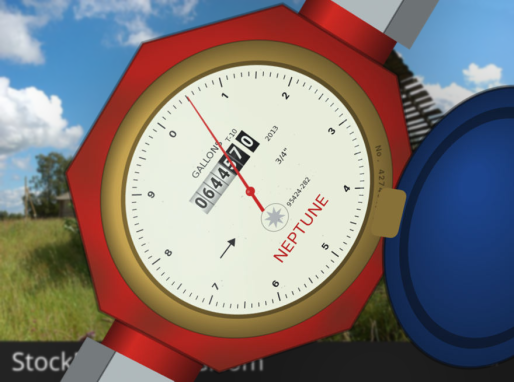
644570.5; gal
